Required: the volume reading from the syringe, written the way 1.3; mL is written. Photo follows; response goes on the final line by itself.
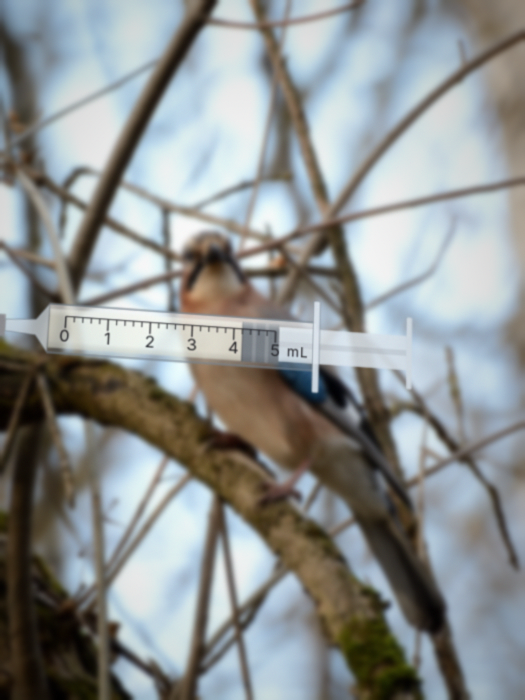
4.2; mL
